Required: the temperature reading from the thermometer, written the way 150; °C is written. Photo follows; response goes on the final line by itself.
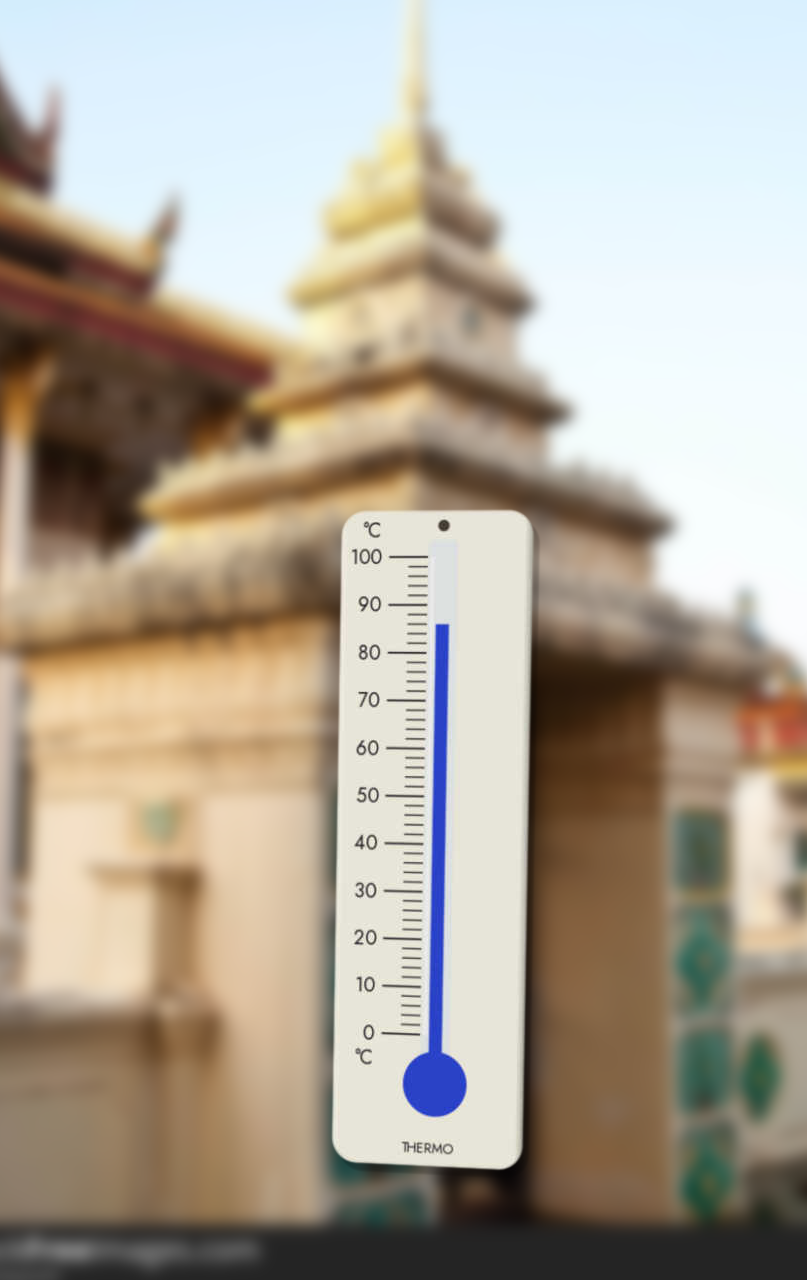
86; °C
